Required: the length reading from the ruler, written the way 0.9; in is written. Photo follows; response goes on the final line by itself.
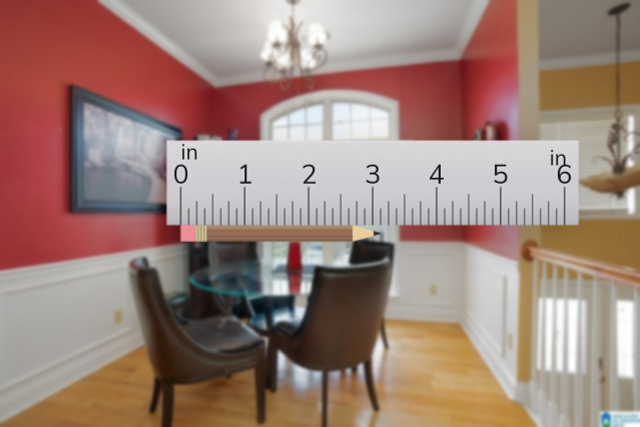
3.125; in
